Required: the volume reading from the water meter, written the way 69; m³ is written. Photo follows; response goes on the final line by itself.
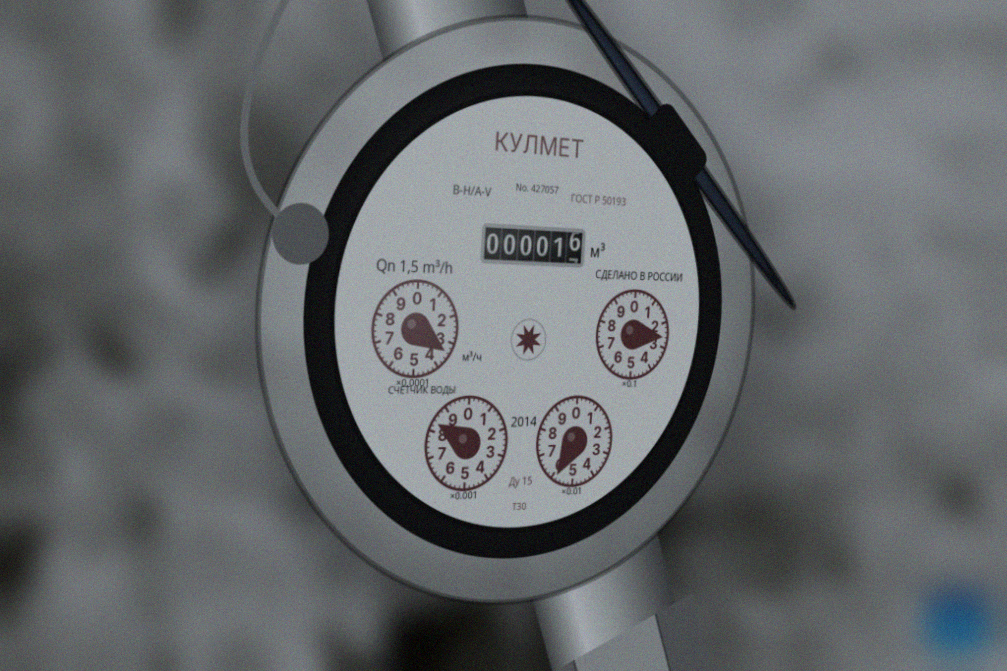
16.2583; m³
